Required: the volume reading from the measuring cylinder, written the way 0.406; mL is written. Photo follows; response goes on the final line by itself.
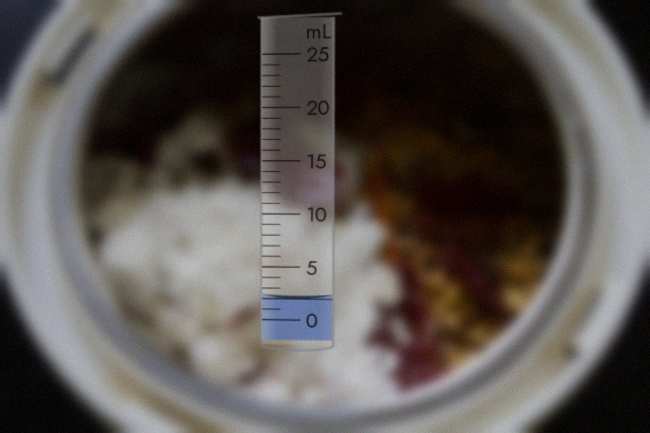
2; mL
